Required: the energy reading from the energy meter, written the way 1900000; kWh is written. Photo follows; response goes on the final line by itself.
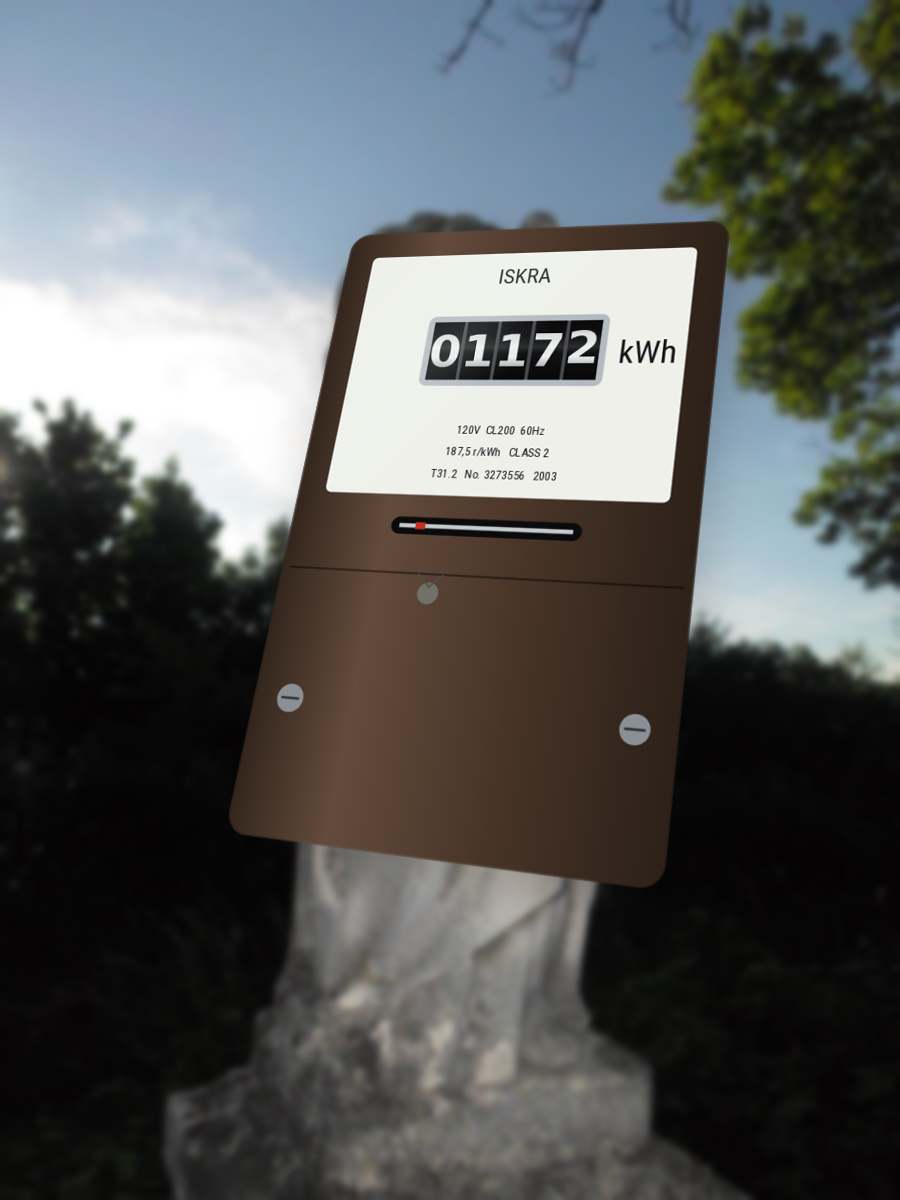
1172; kWh
